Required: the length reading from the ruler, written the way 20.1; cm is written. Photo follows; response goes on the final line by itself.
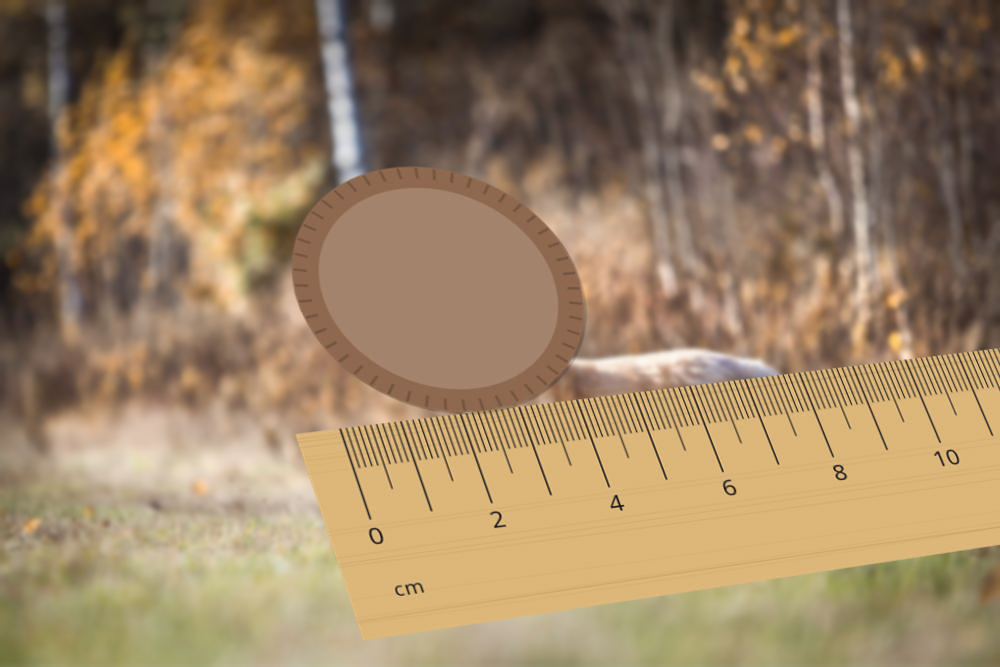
4.8; cm
